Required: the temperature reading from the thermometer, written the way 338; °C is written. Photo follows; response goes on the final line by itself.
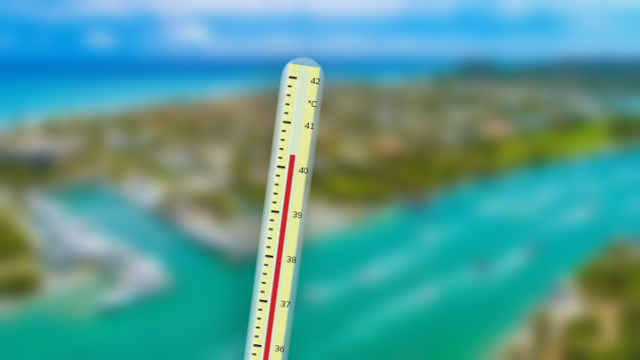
40.3; °C
